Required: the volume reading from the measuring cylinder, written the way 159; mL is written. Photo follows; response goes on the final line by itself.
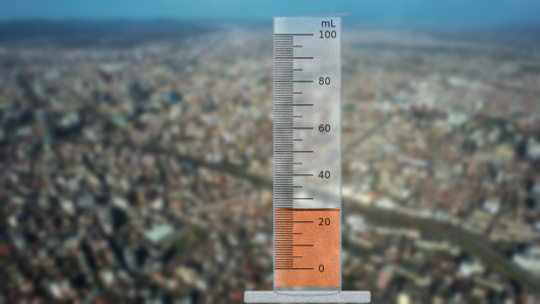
25; mL
